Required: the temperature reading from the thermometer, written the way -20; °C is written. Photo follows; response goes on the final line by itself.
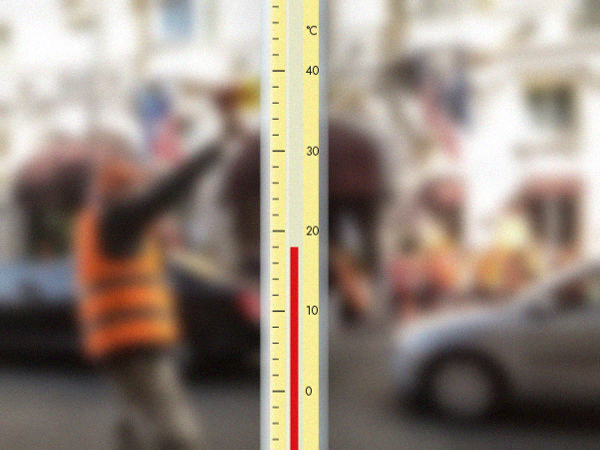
18; °C
